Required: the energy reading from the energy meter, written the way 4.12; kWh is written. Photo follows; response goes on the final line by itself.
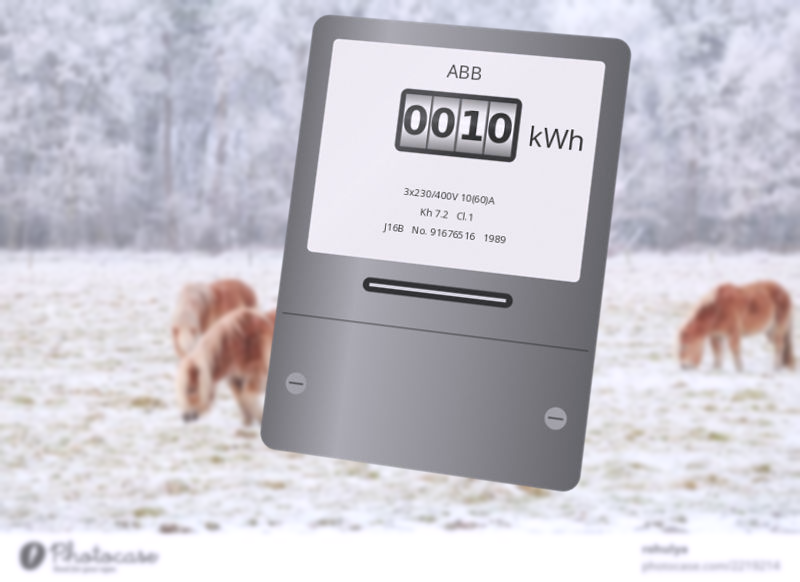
10; kWh
